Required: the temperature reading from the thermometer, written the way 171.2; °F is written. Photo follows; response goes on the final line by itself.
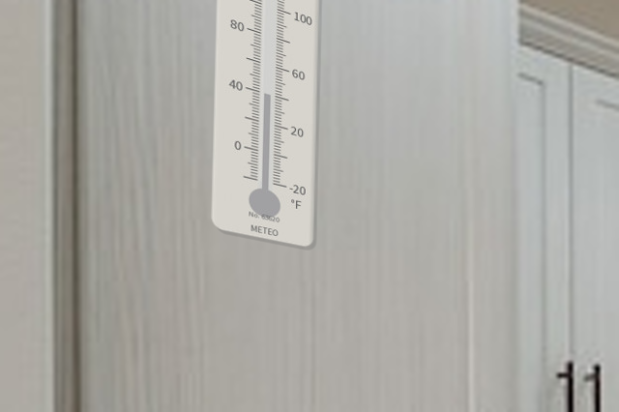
40; °F
